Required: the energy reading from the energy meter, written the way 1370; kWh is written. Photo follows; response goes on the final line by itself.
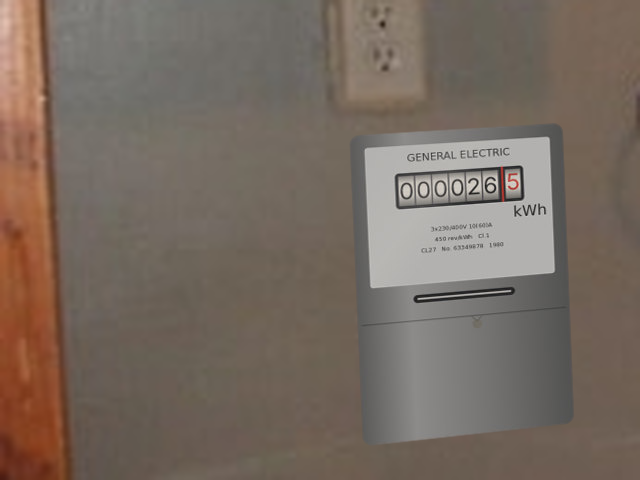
26.5; kWh
